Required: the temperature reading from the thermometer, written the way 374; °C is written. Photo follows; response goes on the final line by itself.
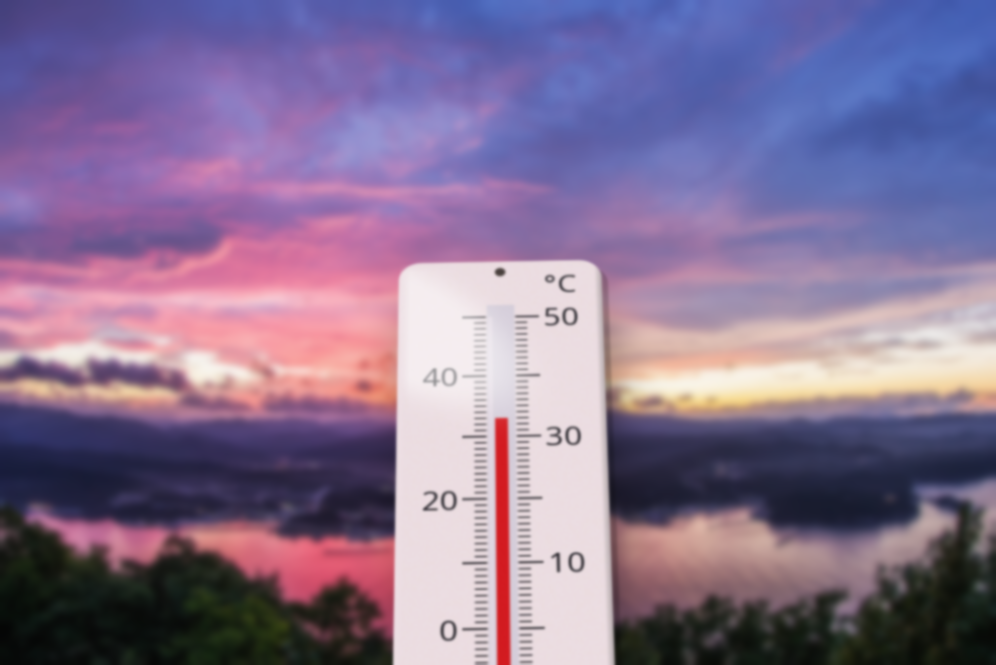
33; °C
